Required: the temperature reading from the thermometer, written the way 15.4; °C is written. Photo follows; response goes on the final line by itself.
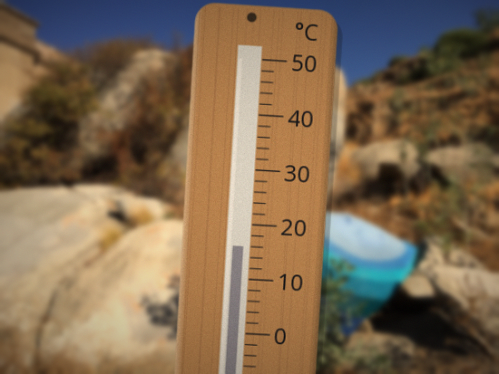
16; °C
